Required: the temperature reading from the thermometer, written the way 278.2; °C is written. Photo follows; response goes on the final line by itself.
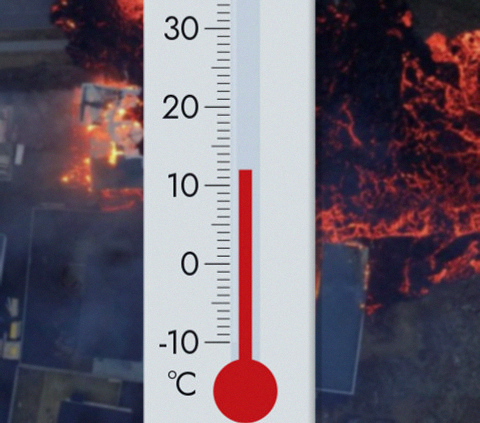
12; °C
